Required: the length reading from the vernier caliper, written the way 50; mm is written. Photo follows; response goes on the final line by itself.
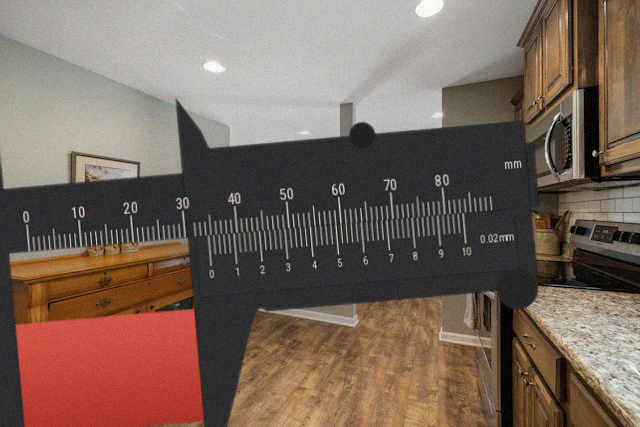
34.5; mm
